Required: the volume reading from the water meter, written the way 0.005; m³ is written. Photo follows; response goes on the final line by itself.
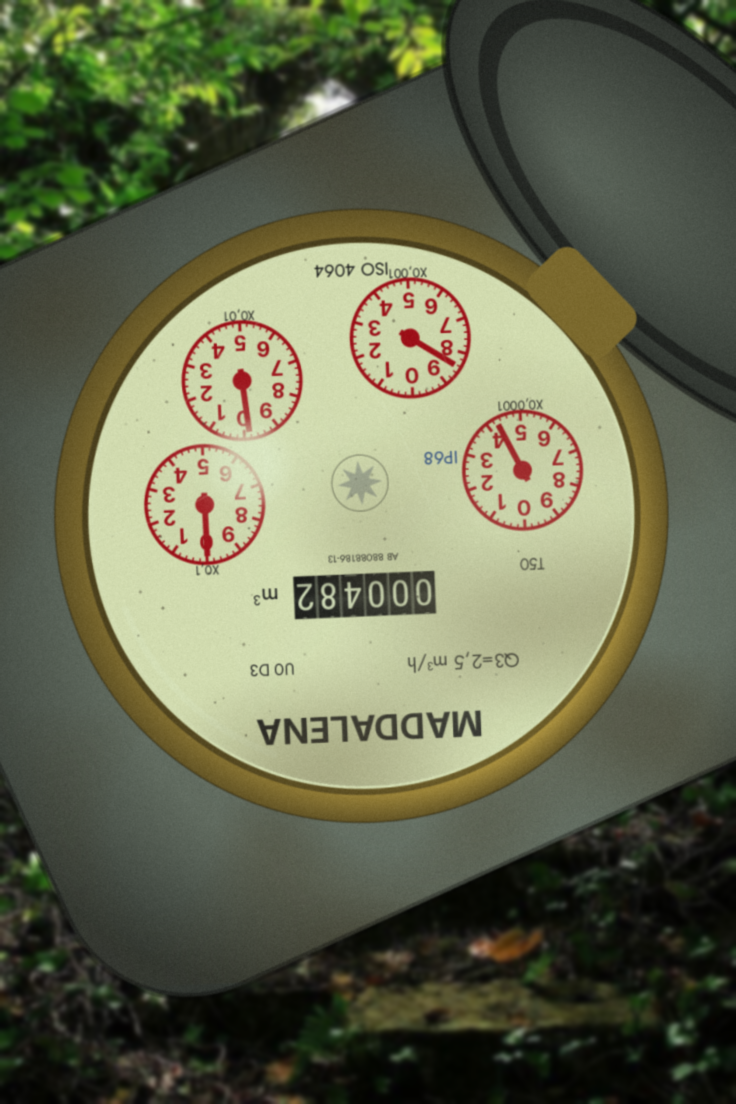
481.9984; m³
